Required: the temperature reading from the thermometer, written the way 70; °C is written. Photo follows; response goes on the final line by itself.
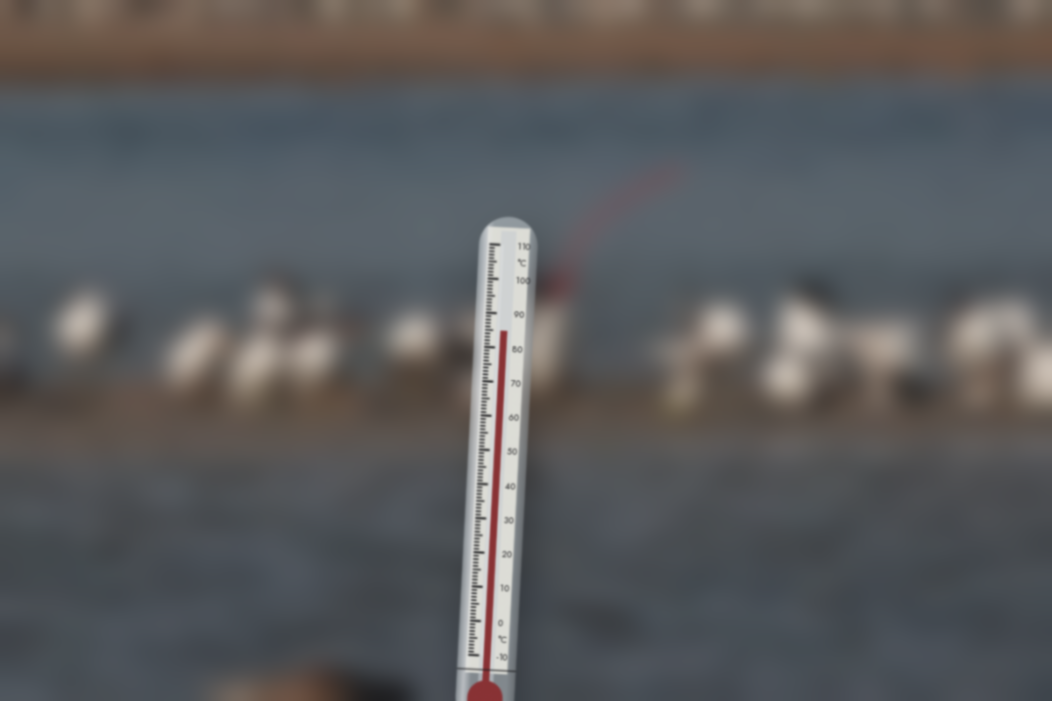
85; °C
